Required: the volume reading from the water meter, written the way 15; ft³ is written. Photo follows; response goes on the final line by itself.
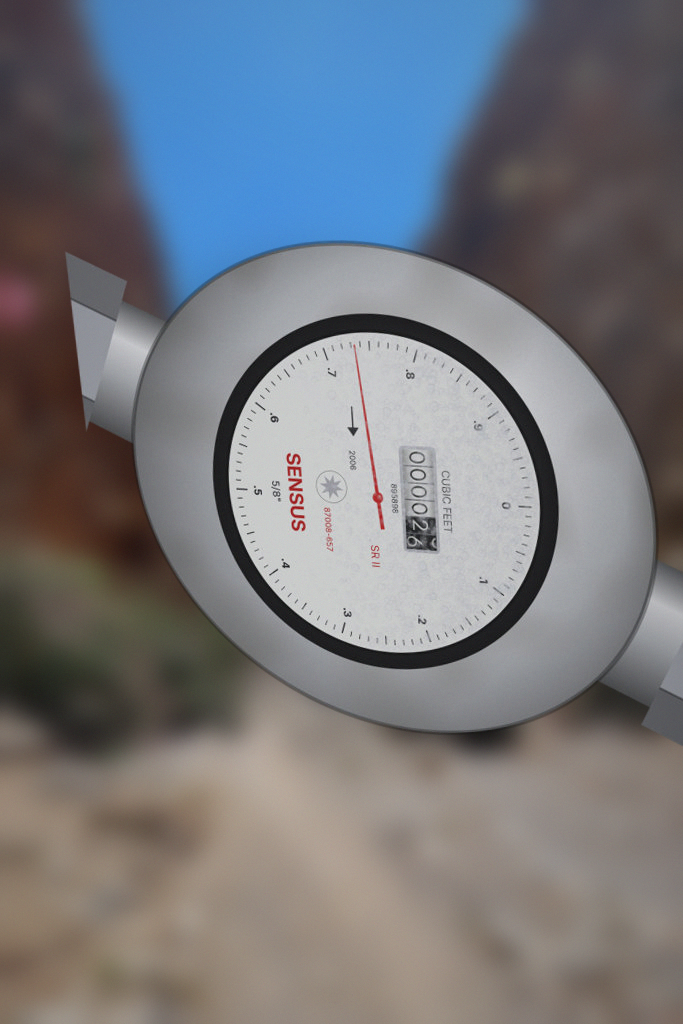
25.73; ft³
